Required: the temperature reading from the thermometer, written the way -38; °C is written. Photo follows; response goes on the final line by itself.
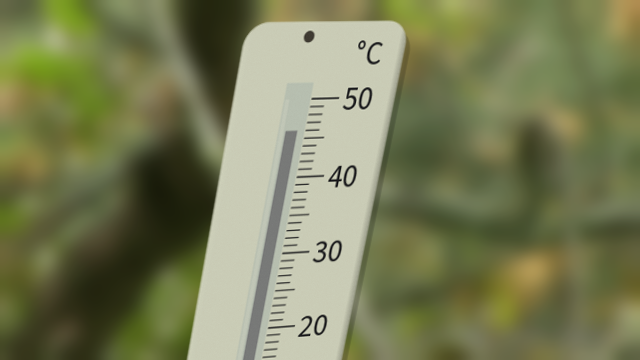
46; °C
